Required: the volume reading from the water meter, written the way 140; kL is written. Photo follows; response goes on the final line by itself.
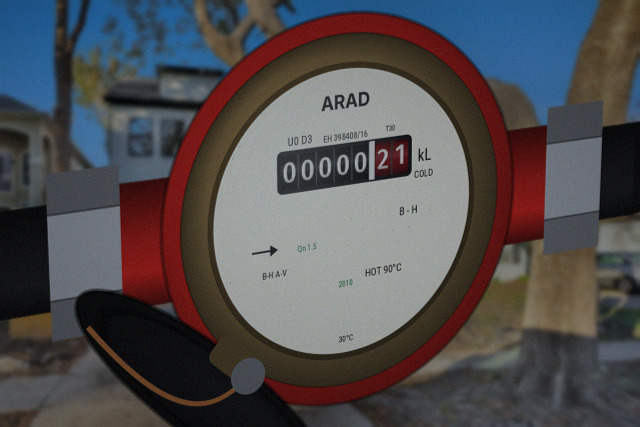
0.21; kL
